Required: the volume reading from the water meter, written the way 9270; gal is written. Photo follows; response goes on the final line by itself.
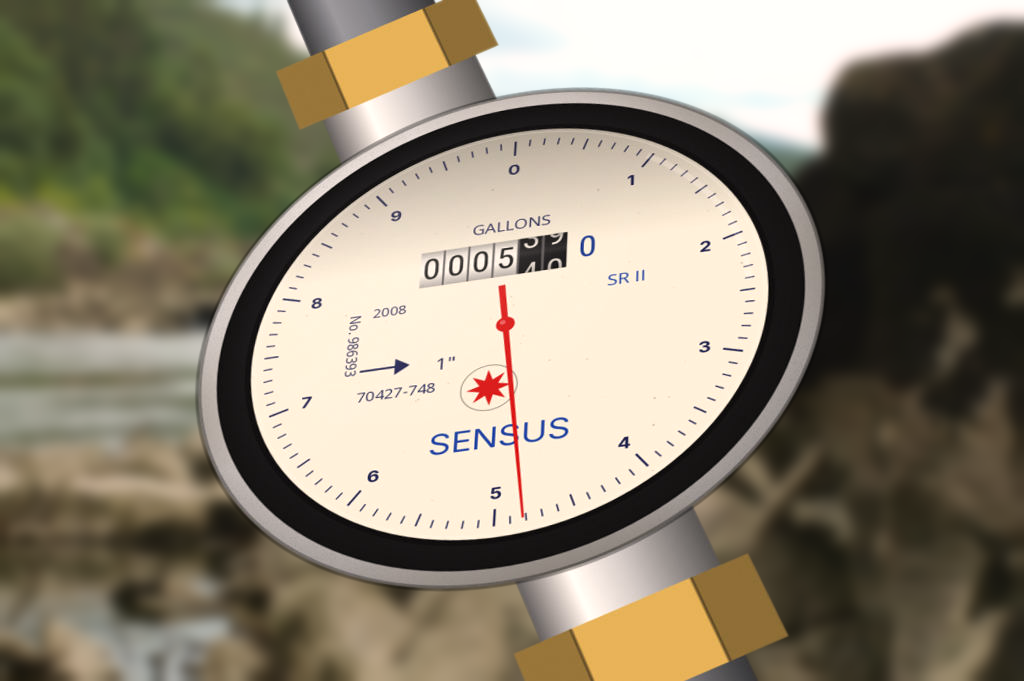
5394.8; gal
